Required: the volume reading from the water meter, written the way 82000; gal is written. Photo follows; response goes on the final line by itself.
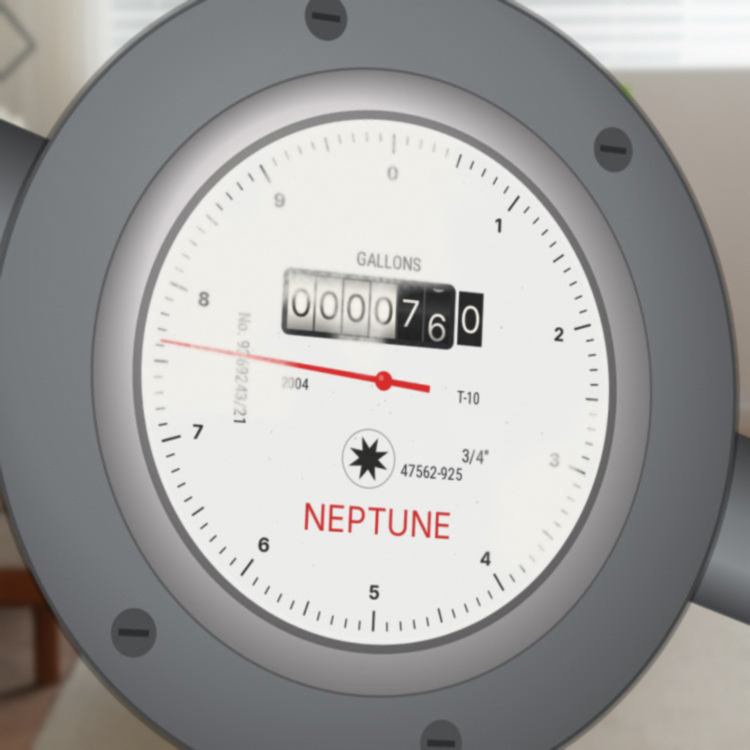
757.6; gal
